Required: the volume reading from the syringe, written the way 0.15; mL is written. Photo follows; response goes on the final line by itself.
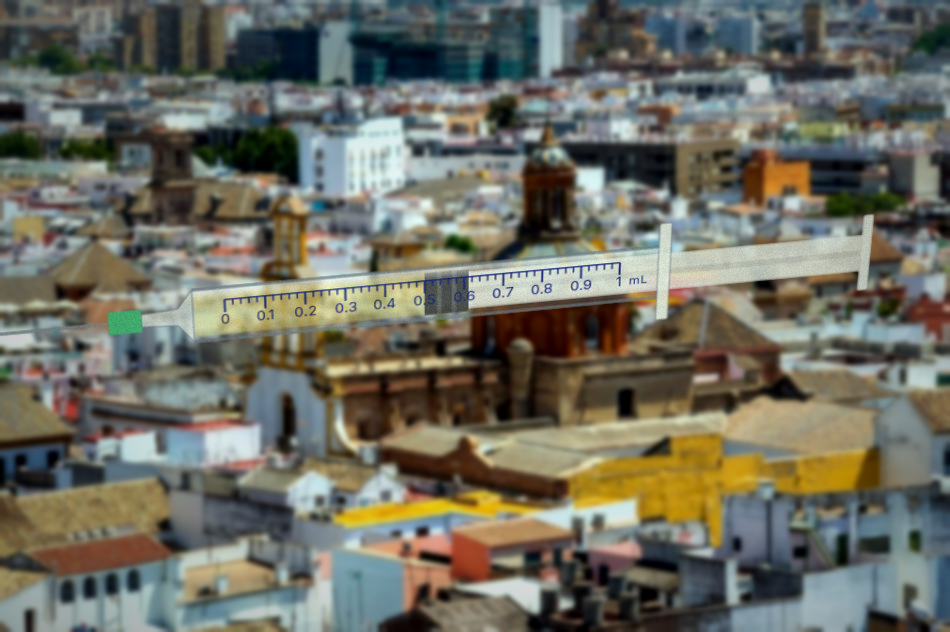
0.5; mL
